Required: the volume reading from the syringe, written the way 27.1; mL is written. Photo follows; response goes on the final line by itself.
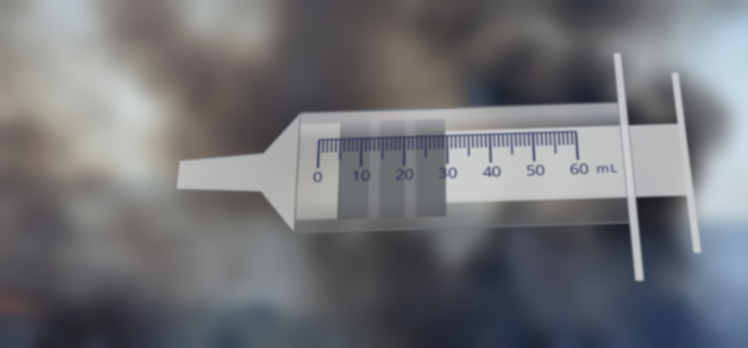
5; mL
